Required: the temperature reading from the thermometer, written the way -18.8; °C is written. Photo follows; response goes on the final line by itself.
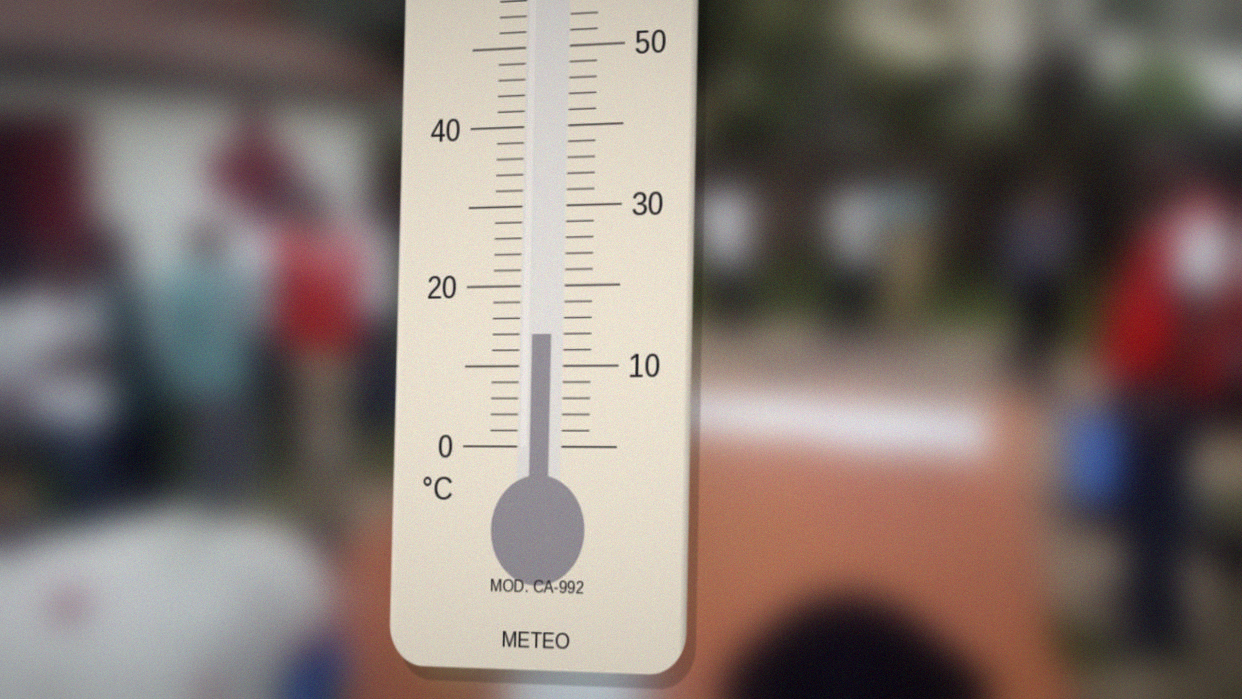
14; °C
